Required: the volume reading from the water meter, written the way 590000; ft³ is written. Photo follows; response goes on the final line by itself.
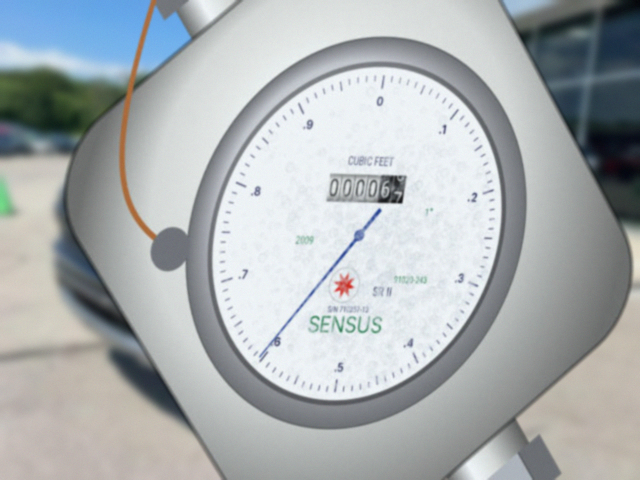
66.60; ft³
